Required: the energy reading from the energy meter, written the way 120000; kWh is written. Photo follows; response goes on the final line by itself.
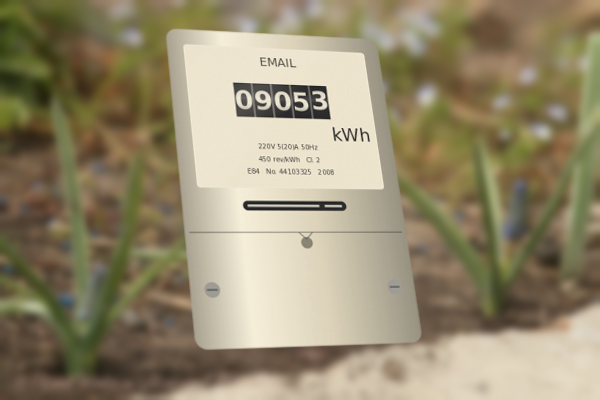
9053; kWh
